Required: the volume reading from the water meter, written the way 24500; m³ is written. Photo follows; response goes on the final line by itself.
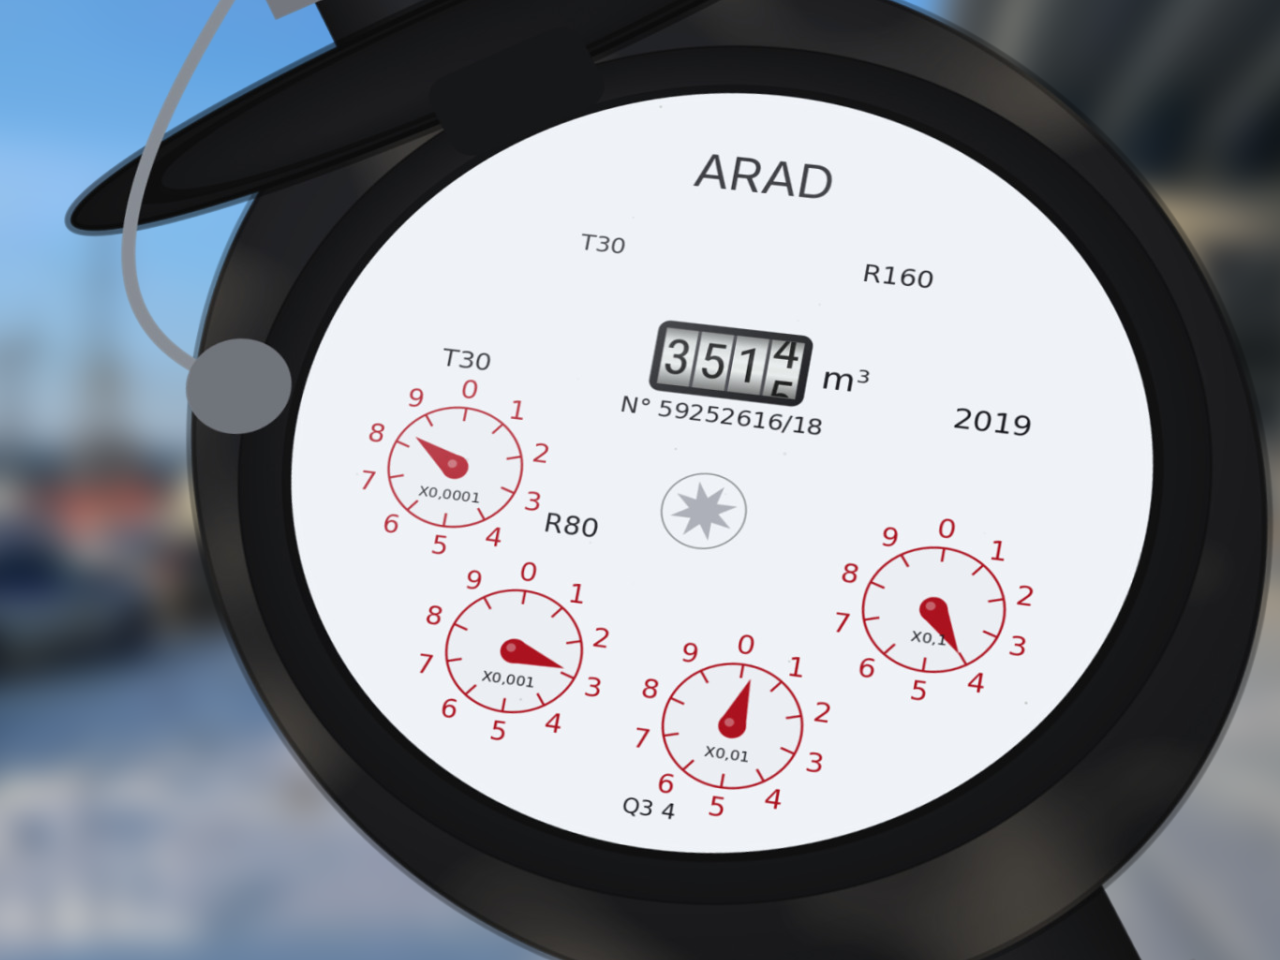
3514.4028; m³
